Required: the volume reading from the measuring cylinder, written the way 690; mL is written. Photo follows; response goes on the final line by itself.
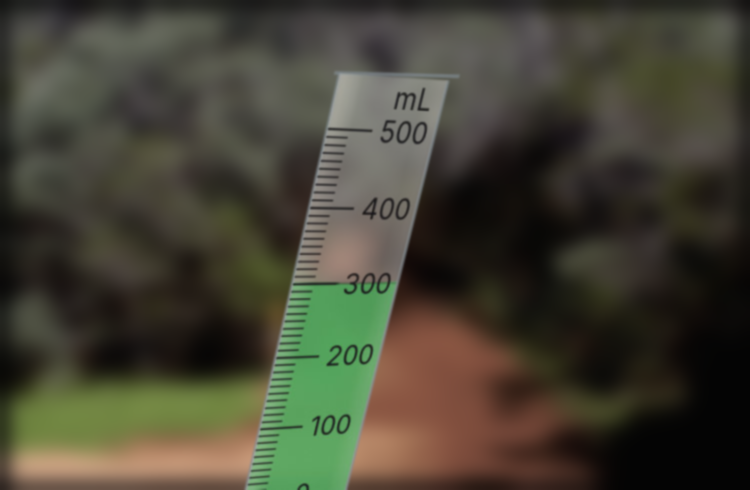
300; mL
